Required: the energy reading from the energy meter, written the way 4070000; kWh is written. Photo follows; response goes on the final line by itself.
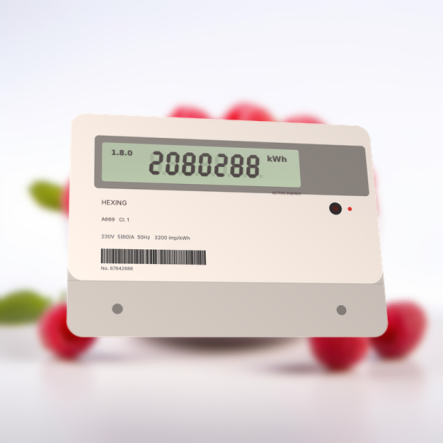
2080288; kWh
